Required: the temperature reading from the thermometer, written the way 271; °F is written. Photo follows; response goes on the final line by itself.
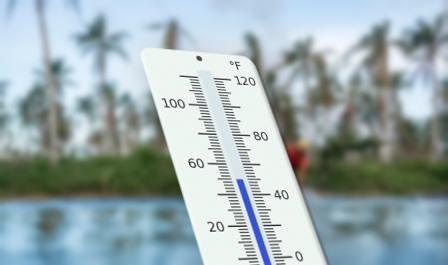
50; °F
